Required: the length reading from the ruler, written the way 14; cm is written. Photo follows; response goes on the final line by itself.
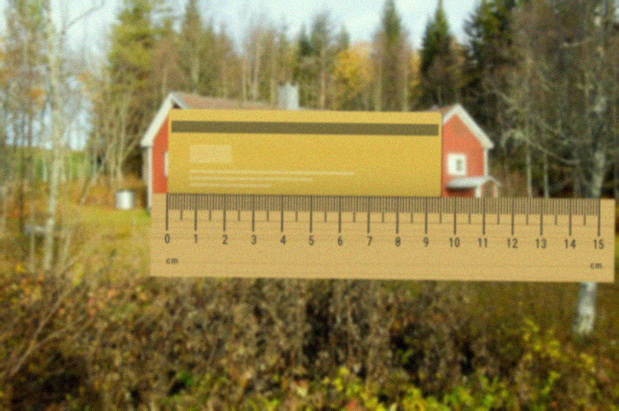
9.5; cm
